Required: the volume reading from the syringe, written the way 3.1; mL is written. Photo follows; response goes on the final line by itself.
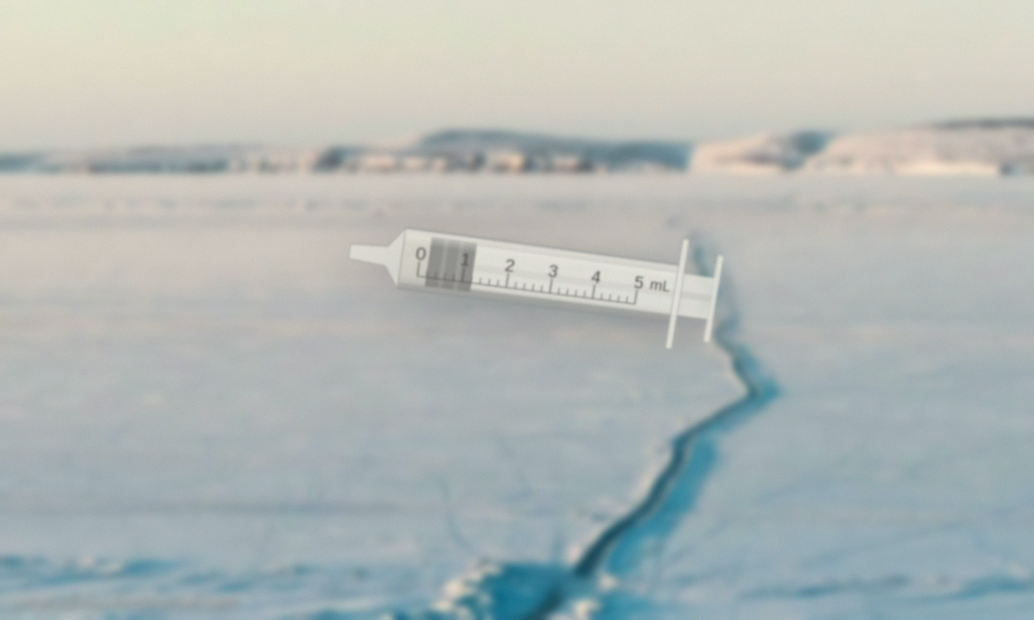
0.2; mL
